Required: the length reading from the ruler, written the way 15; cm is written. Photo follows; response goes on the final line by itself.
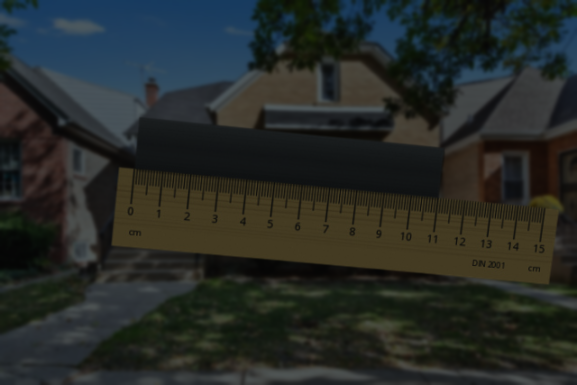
11; cm
